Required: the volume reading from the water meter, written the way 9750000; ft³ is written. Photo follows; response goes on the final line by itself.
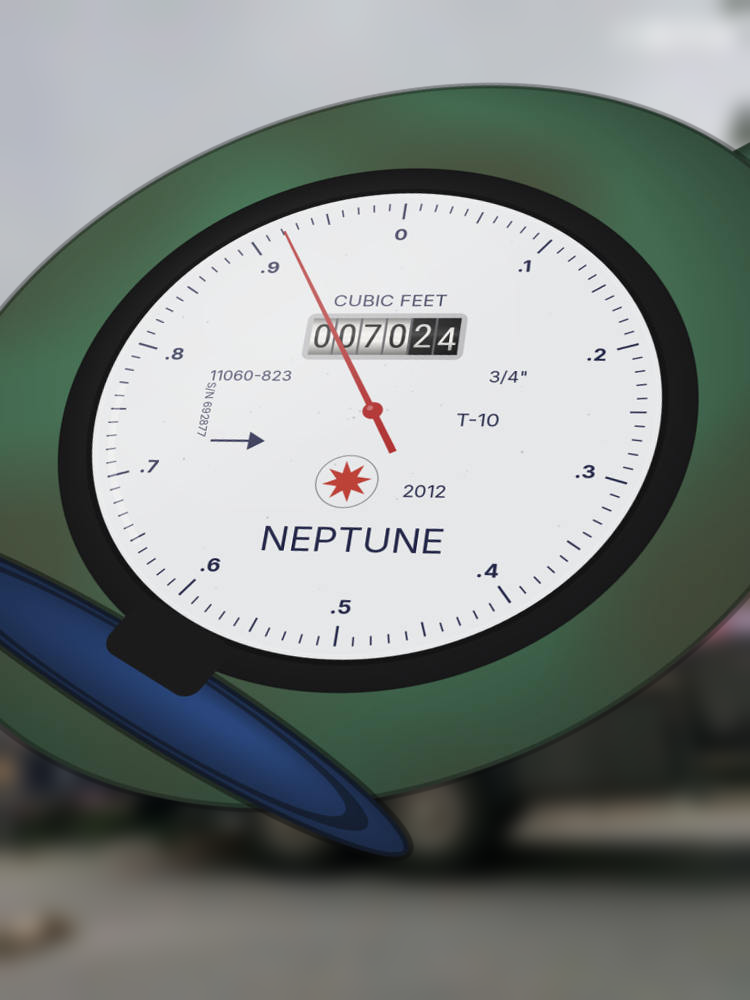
7023.92; ft³
